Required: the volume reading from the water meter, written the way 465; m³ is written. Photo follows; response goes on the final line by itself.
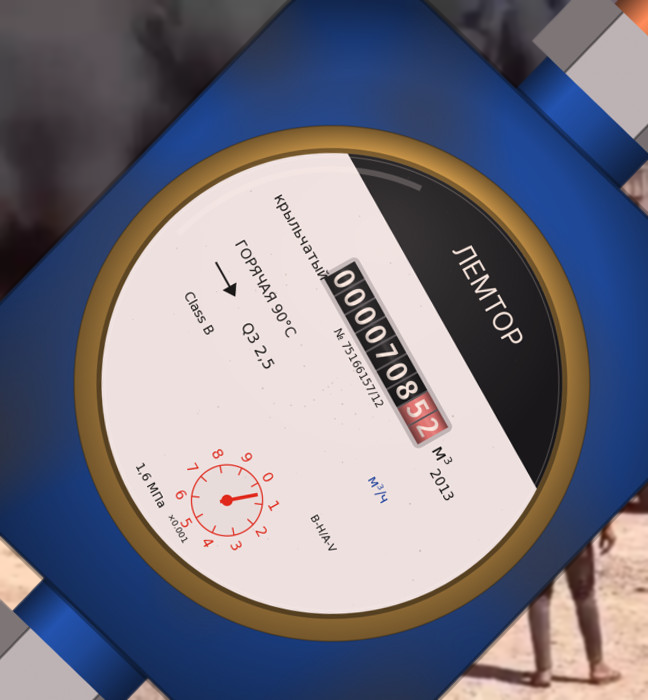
708.520; m³
